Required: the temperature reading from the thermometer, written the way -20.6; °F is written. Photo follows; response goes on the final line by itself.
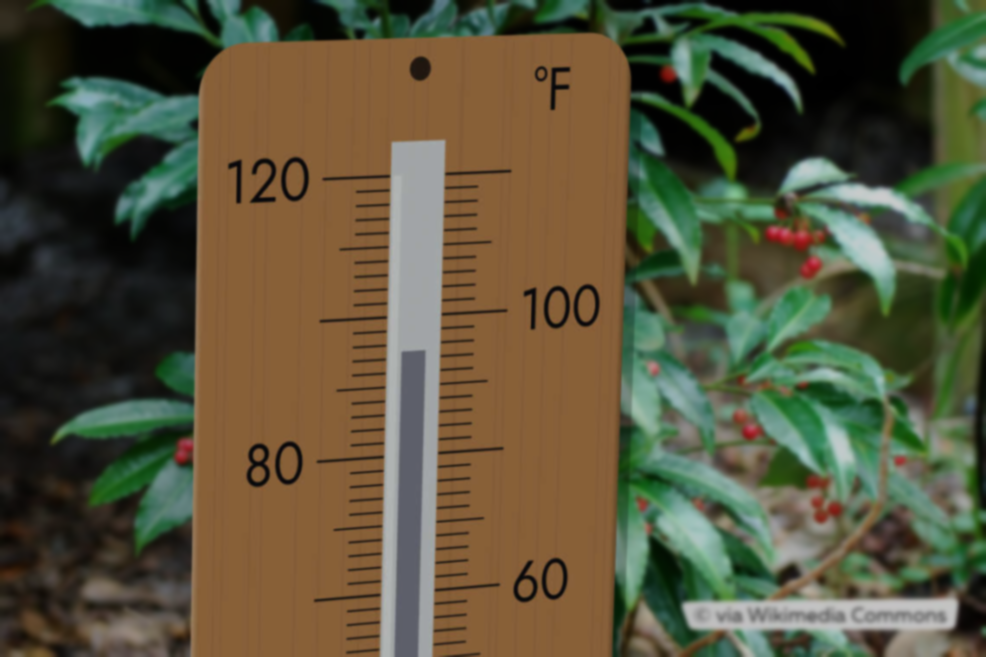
95; °F
